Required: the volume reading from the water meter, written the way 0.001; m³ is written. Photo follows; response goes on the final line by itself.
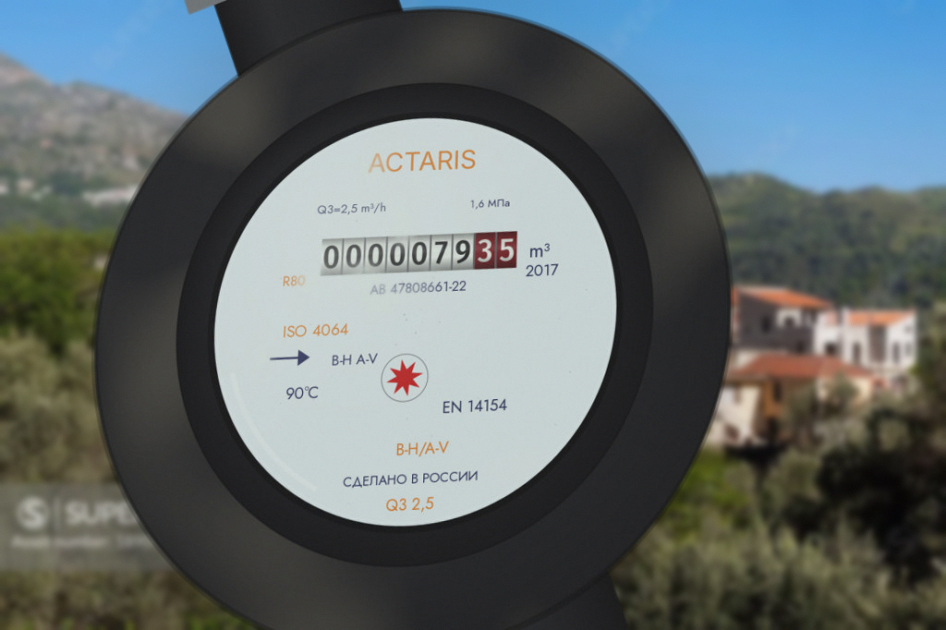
79.35; m³
